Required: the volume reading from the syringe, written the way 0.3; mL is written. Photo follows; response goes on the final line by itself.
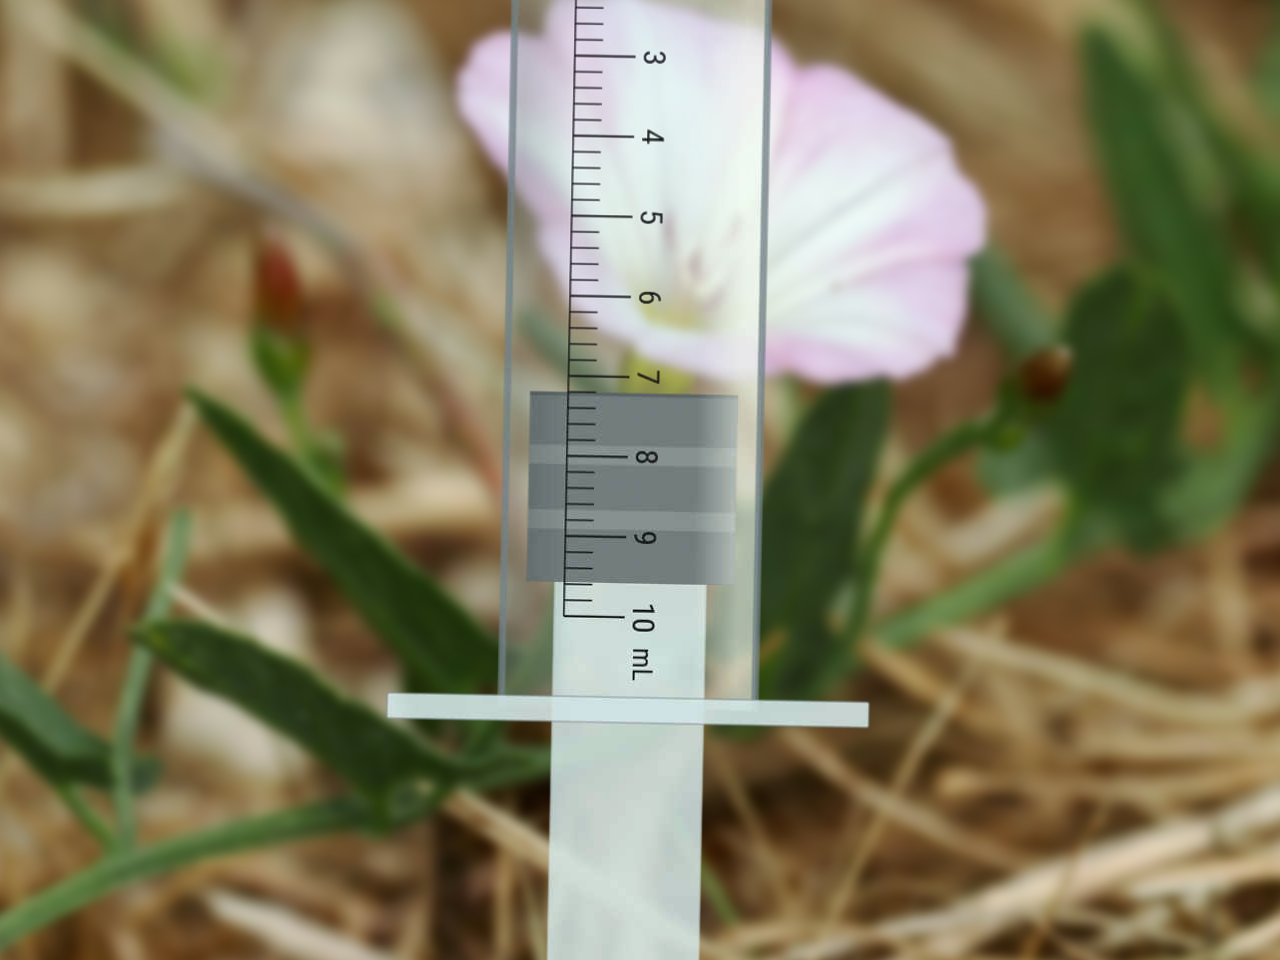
7.2; mL
